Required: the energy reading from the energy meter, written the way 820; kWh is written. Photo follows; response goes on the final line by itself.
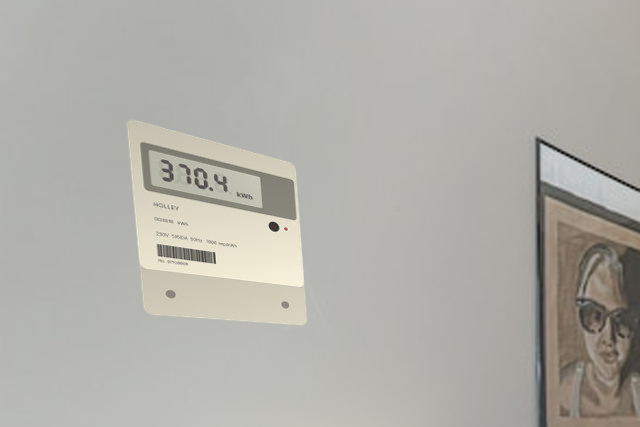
370.4; kWh
